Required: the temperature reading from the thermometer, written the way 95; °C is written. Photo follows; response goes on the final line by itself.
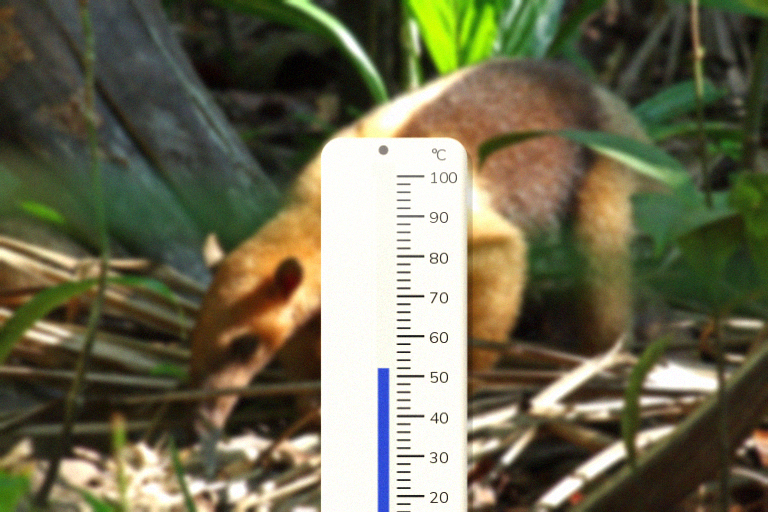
52; °C
